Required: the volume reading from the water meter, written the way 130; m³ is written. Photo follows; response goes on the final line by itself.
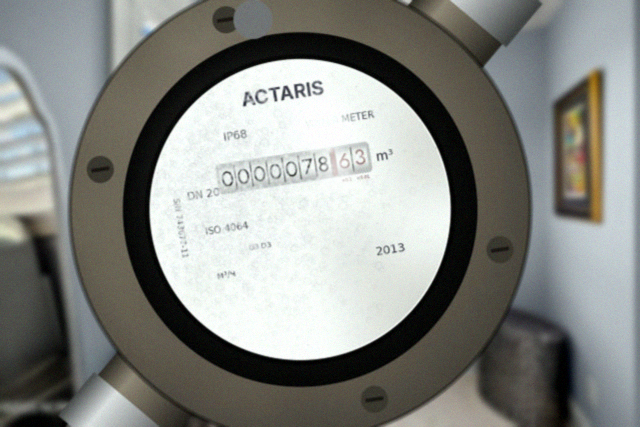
78.63; m³
